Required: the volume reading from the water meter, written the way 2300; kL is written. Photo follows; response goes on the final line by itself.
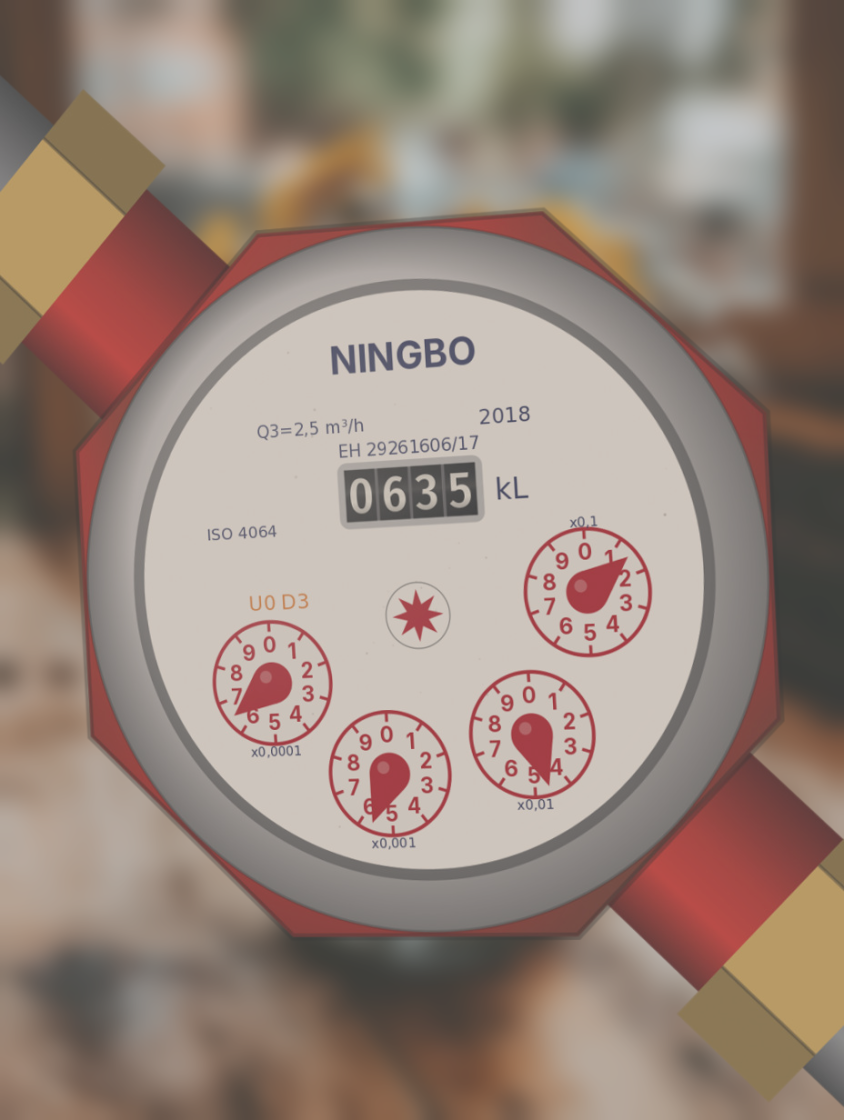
635.1456; kL
